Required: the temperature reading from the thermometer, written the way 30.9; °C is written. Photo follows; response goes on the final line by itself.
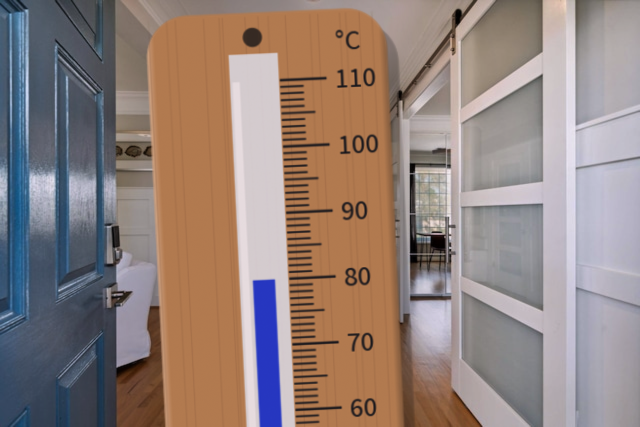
80; °C
